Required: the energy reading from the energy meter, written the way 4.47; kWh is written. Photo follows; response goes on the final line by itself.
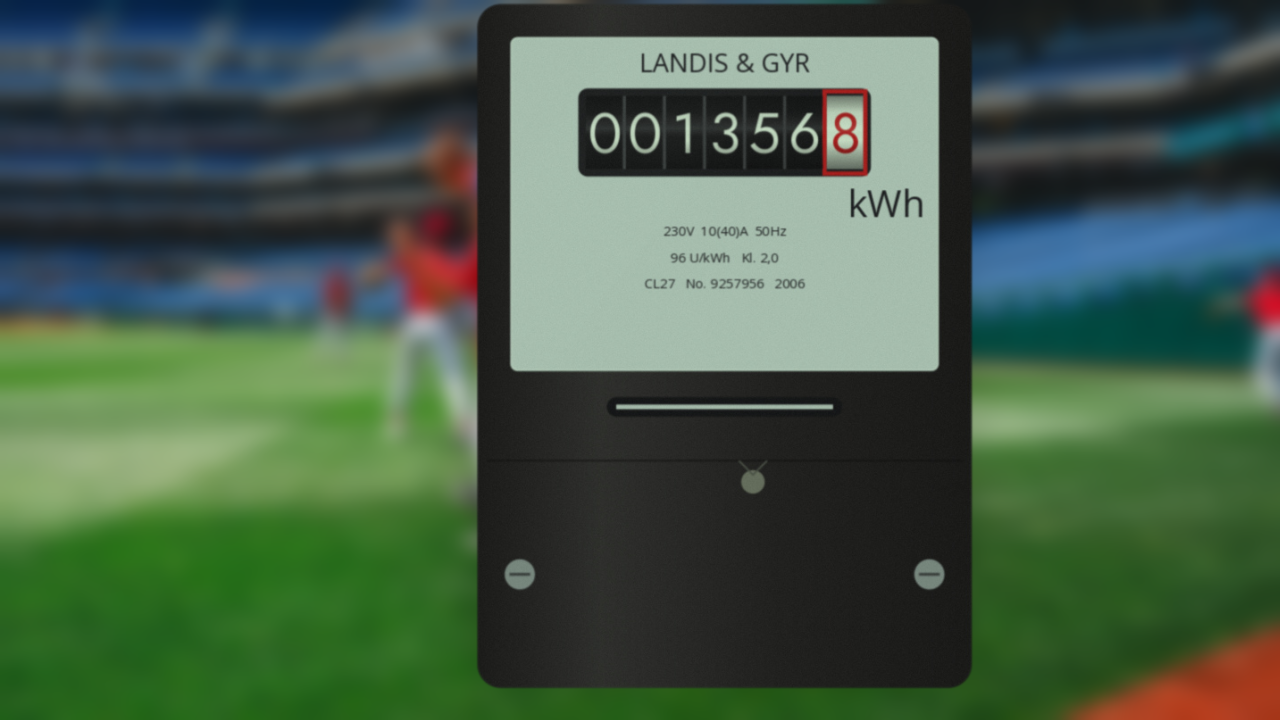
1356.8; kWh
